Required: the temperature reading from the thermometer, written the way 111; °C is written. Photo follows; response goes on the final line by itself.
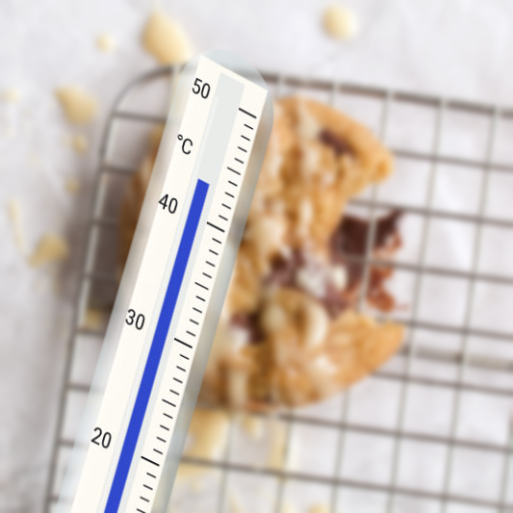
43; °C
